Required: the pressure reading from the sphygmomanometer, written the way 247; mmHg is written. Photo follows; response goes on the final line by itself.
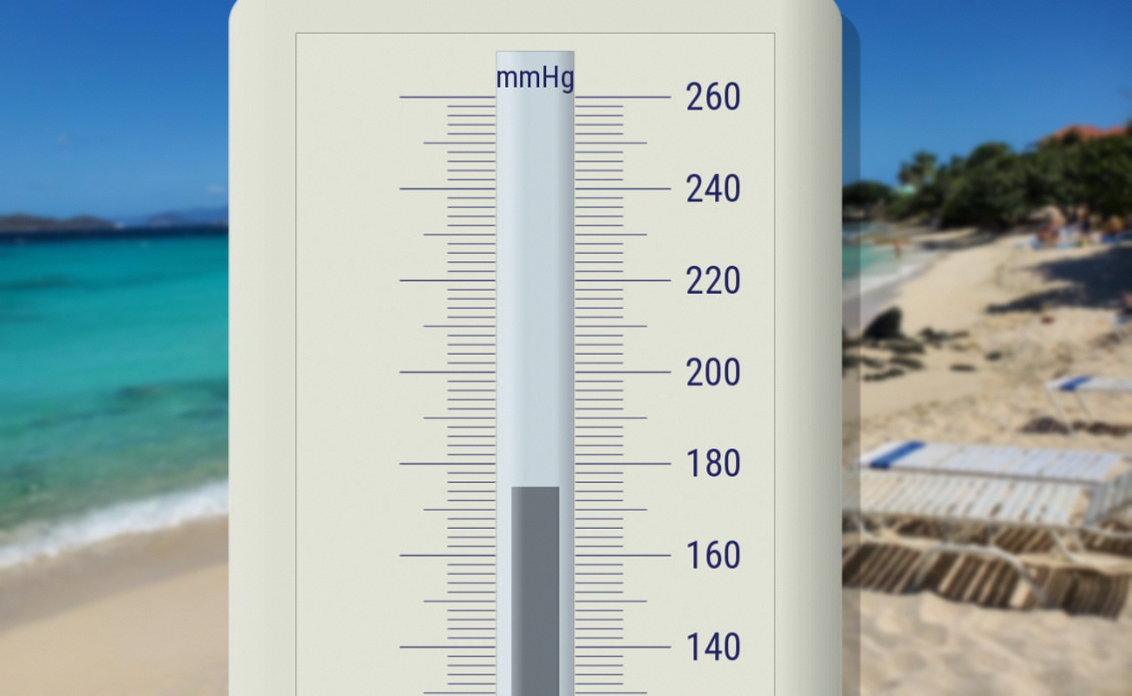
175; mmHg
